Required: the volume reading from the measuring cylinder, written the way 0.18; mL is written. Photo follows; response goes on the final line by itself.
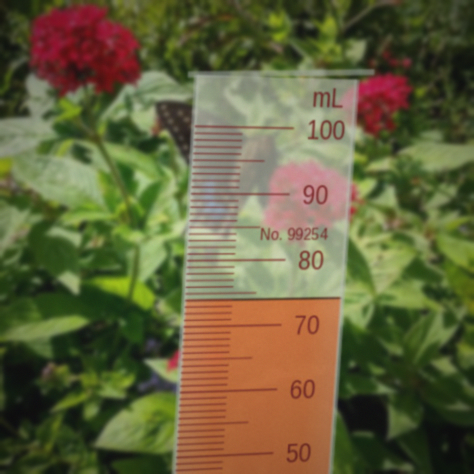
74; mL
